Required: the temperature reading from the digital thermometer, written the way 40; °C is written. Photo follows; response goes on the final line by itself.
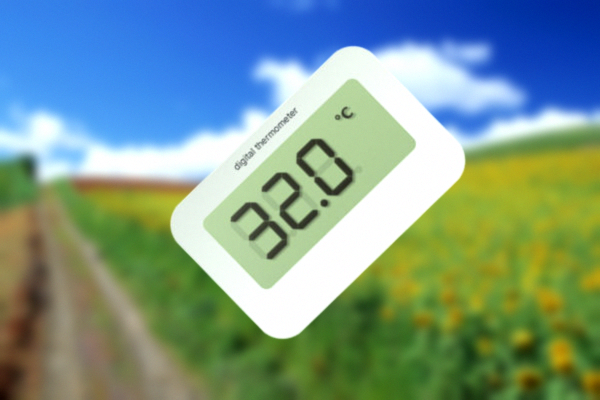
32.0; °C
